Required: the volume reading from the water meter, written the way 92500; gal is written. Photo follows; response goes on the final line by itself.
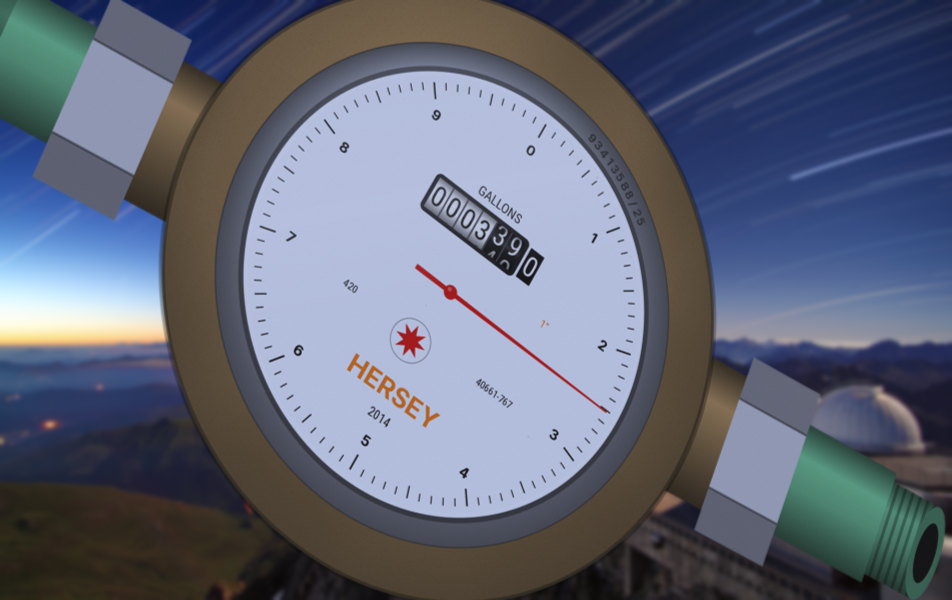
3392.5; gal
